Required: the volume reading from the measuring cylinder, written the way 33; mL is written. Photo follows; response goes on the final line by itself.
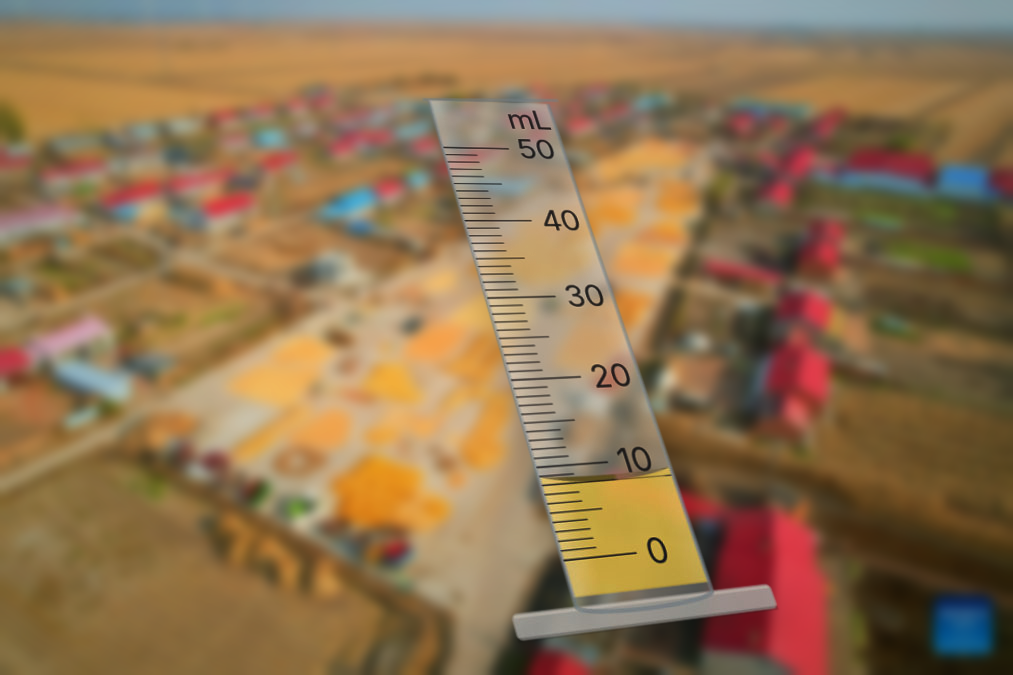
8; mL
